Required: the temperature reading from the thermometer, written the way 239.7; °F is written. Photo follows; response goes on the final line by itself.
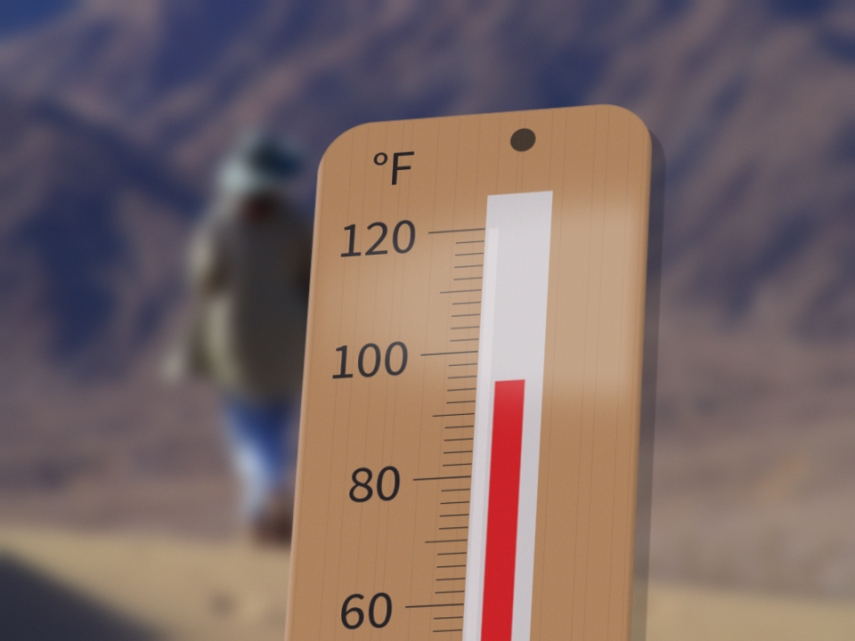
95; °F
